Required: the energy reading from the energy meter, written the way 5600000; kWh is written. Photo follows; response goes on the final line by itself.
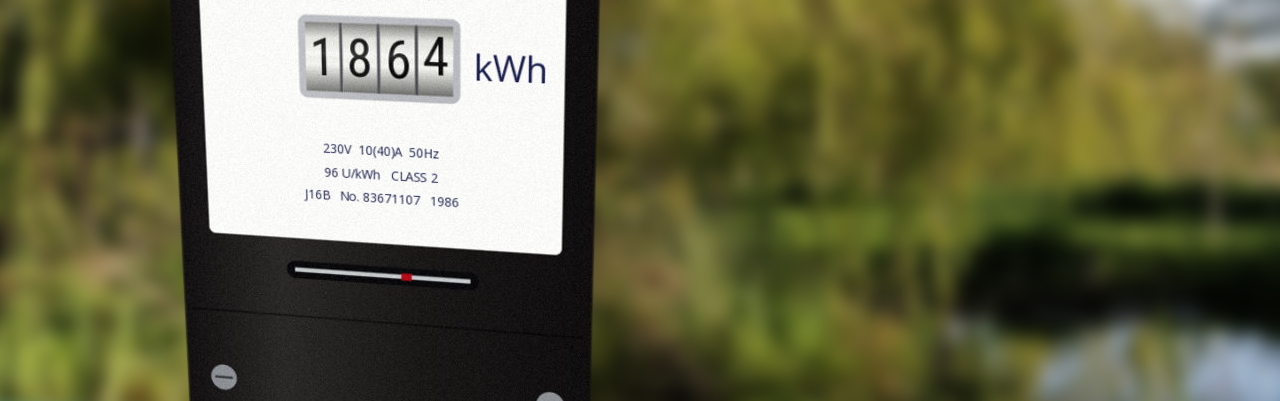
1864; kWh
